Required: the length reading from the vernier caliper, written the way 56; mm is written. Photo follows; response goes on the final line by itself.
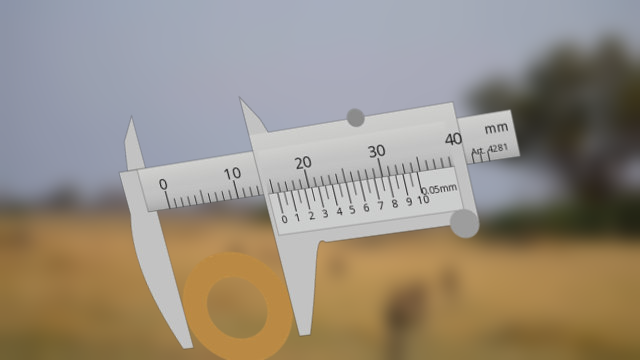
15.6; mm
